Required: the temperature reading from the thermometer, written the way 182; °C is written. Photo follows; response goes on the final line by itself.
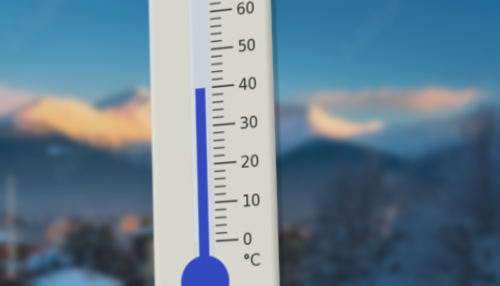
40; °C
